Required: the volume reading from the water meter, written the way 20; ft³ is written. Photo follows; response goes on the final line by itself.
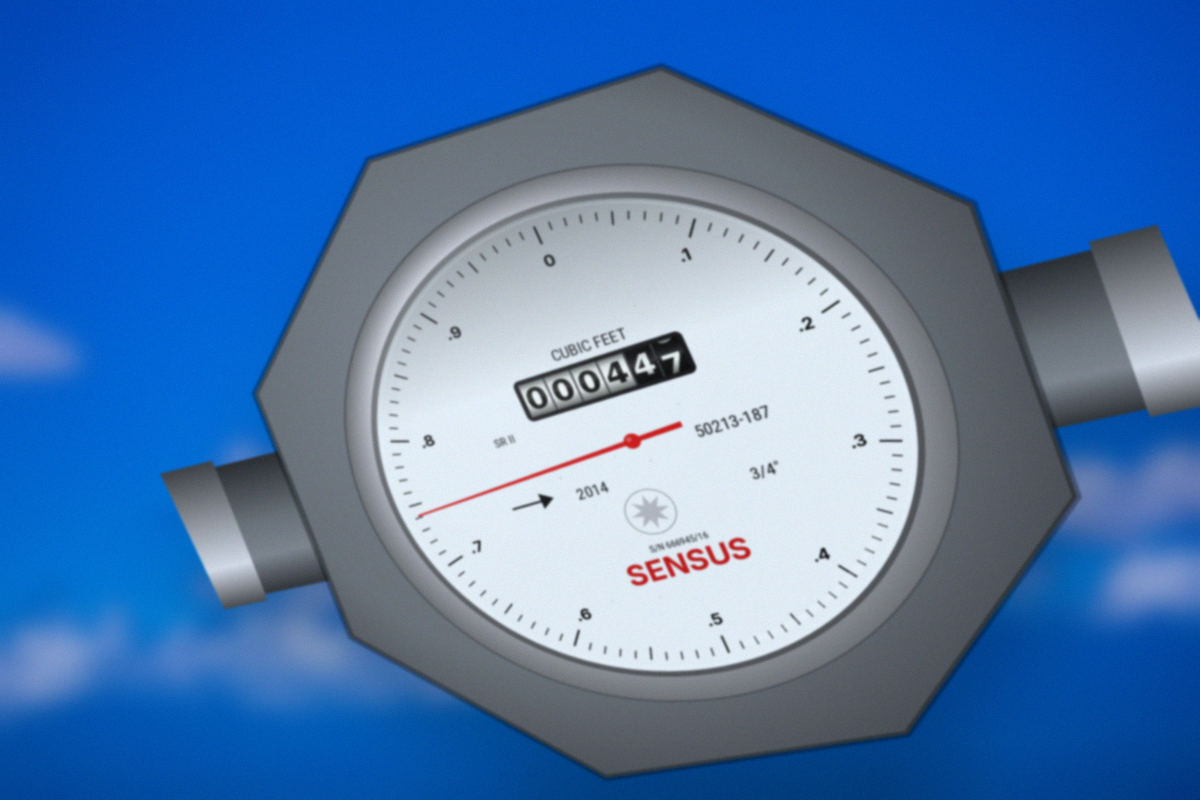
446.74; ft³
